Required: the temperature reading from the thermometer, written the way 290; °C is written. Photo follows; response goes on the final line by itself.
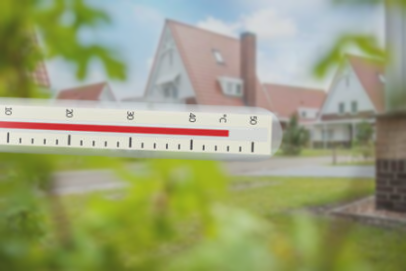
46; °C
